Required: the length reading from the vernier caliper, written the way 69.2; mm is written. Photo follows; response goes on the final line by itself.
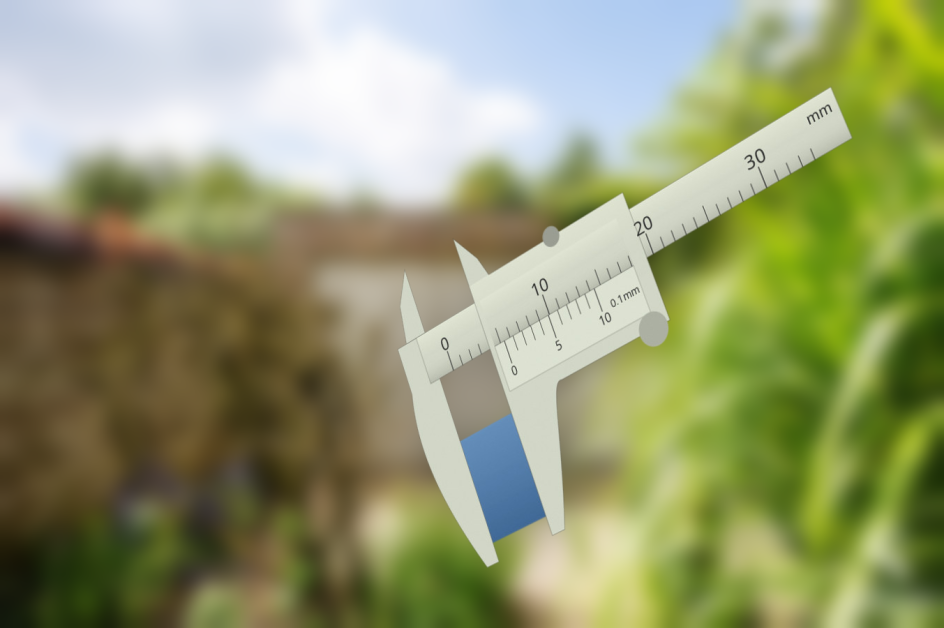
5.4; mm
